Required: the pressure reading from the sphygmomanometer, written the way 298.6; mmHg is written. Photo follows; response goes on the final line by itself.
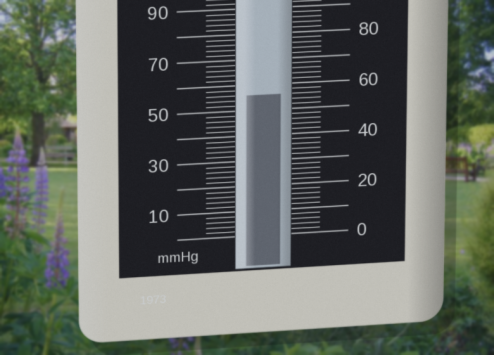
56; mmHg
